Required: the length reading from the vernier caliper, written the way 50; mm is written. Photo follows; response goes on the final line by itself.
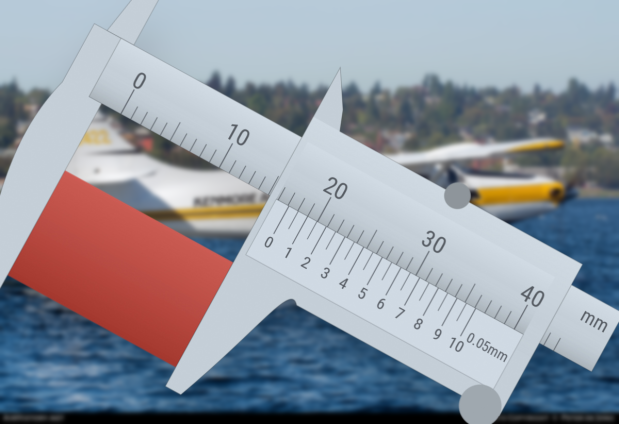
17.1; mm
